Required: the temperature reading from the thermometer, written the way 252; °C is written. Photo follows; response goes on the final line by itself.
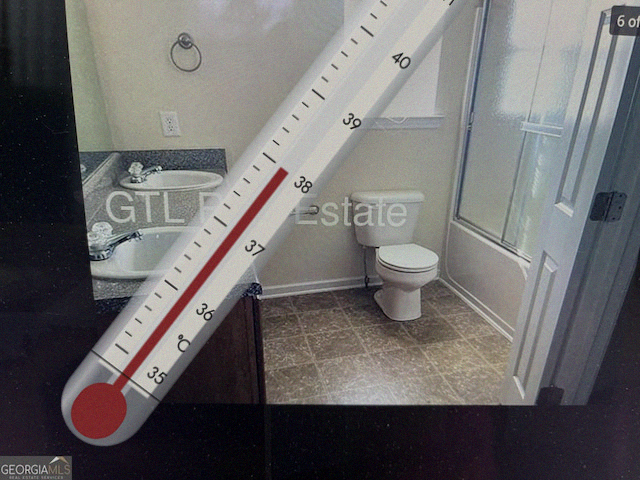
38; °C
